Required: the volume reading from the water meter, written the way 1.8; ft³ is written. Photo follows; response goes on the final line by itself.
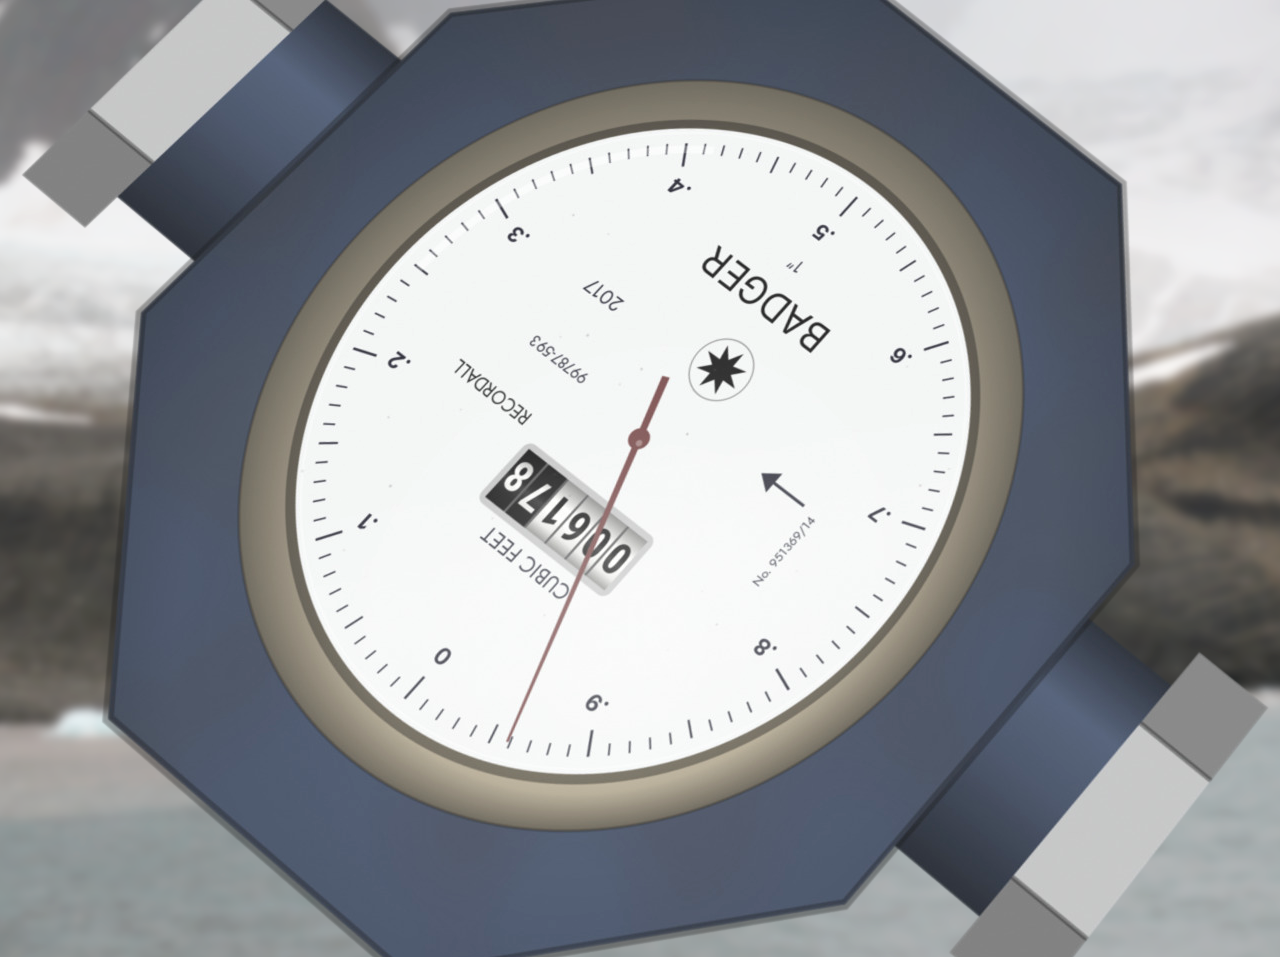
6177.94; ft³
